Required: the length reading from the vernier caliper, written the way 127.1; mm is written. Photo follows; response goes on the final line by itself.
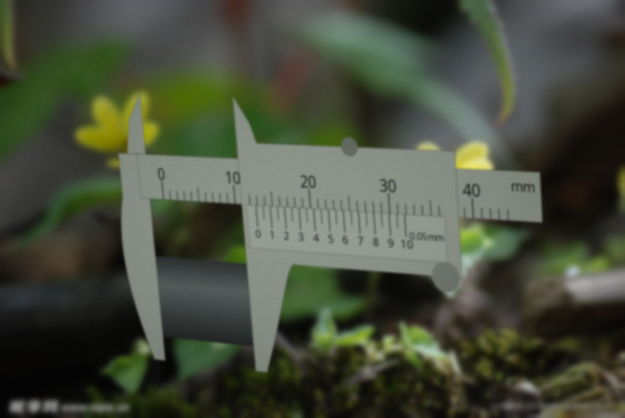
12.8; mm
